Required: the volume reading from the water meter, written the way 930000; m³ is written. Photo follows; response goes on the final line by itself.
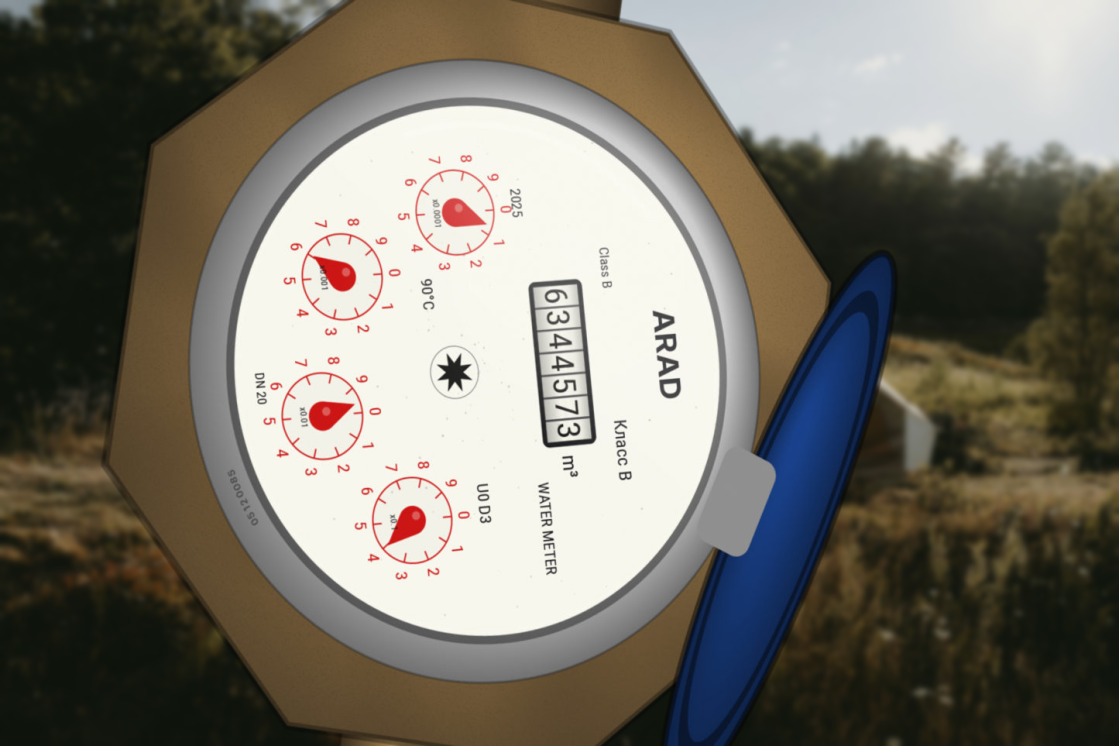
6344573.3960; m³
